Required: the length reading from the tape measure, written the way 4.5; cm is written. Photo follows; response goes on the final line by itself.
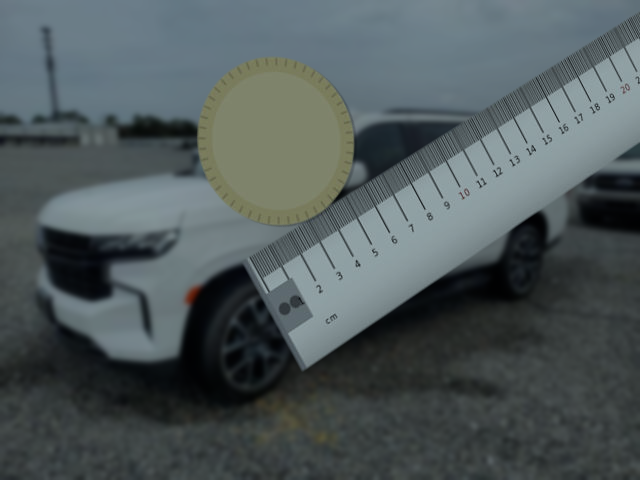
7; cm
